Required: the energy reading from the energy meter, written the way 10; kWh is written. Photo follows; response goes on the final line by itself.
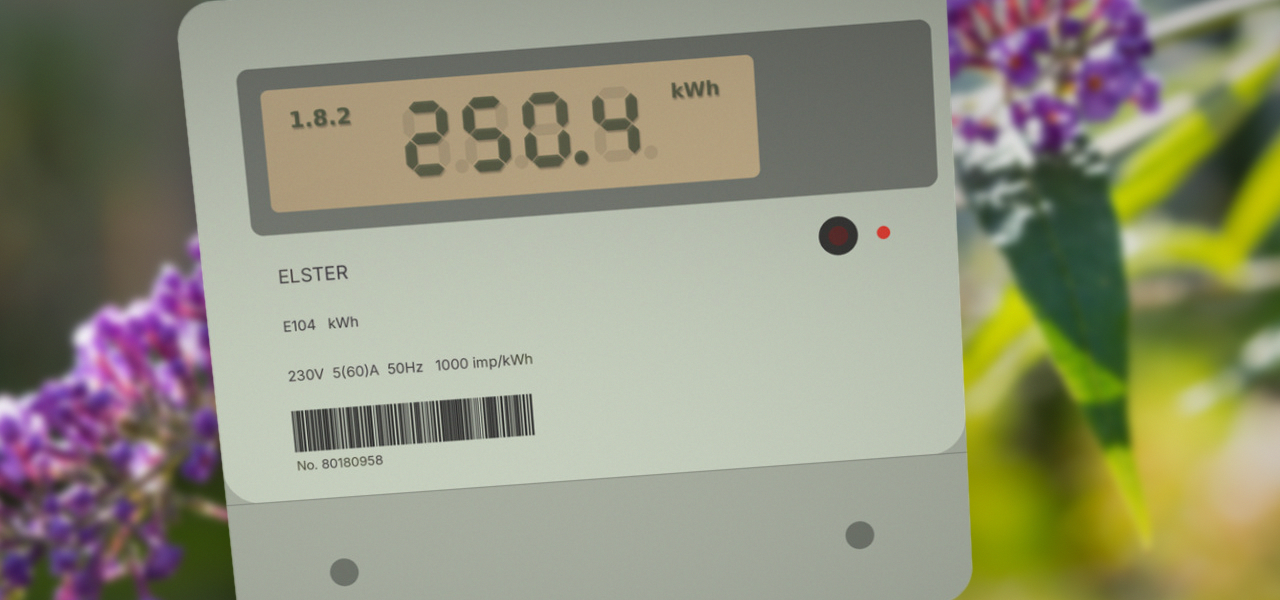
250.4; kWh
